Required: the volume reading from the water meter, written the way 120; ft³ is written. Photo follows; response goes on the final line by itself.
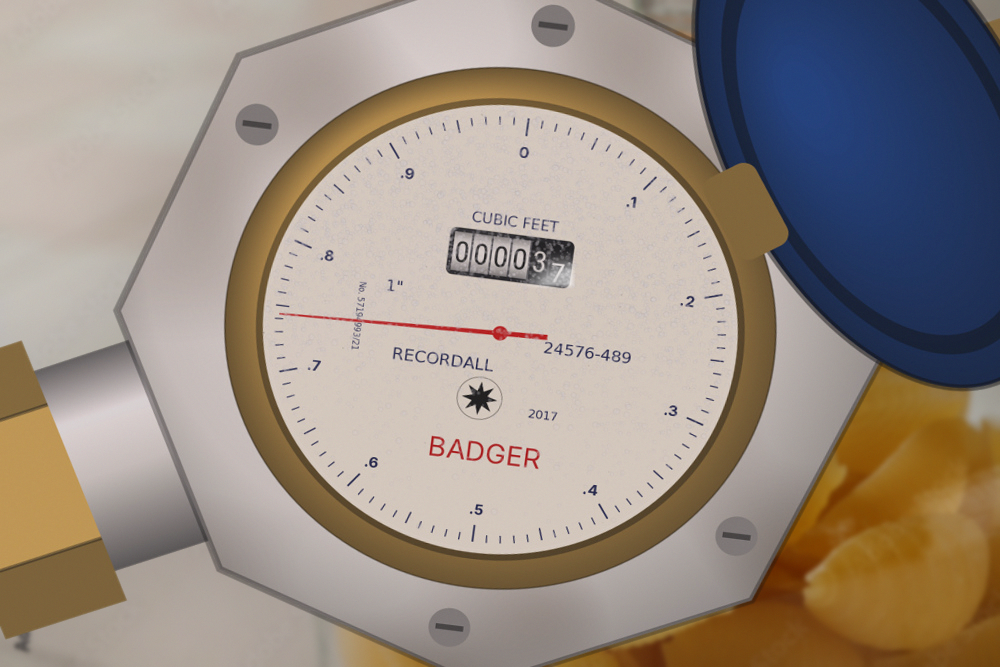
36.74; ft³
